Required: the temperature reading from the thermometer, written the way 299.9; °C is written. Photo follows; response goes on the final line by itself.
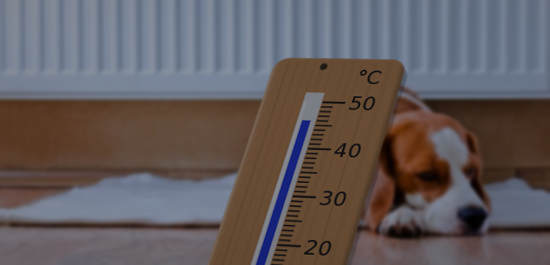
46; °C
